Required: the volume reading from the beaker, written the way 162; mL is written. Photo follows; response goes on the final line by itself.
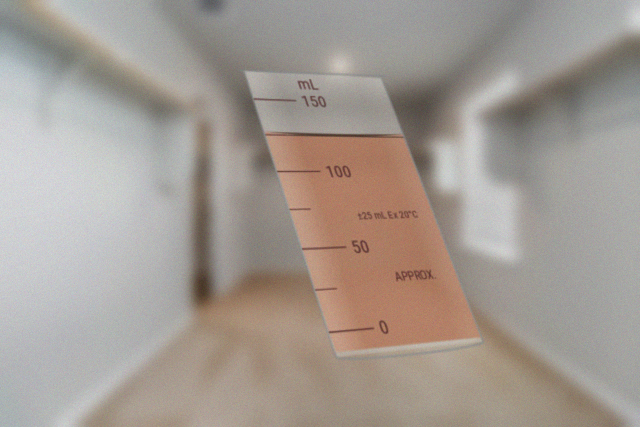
125; mL
